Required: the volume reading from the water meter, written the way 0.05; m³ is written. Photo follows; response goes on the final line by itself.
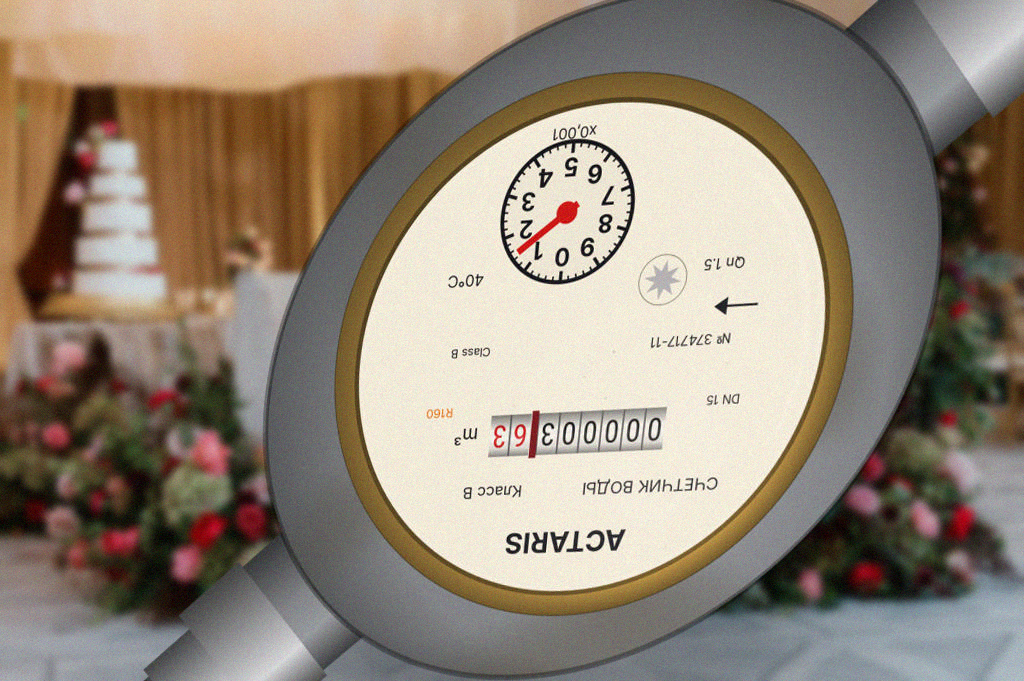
3.631; m³
